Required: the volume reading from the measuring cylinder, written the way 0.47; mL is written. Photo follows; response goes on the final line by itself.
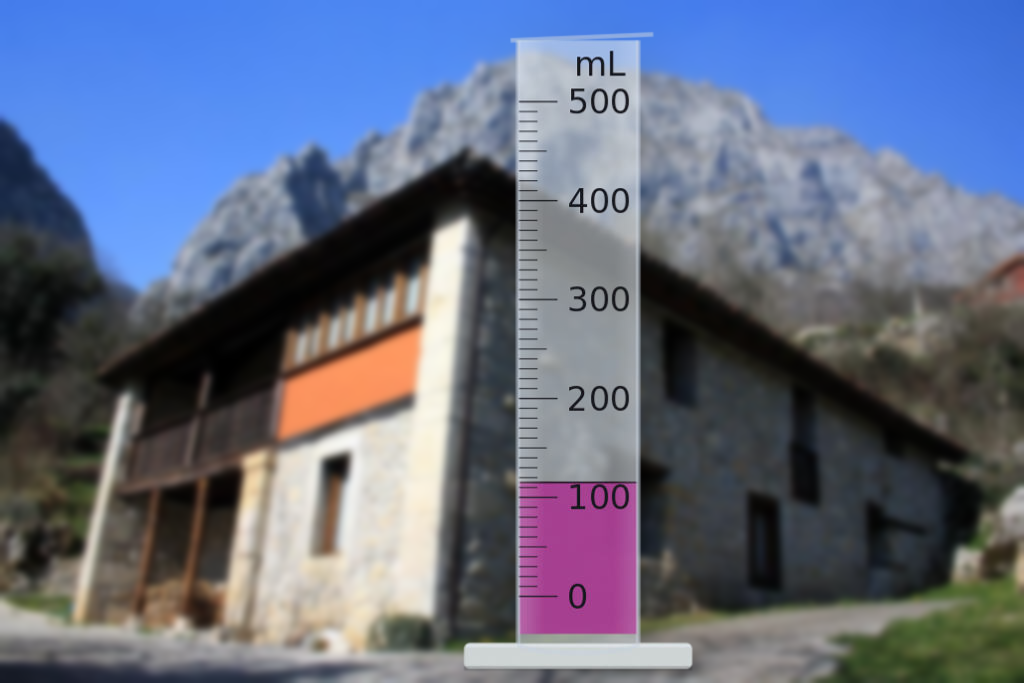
115; mL
